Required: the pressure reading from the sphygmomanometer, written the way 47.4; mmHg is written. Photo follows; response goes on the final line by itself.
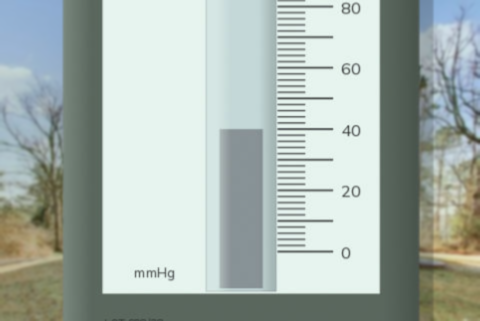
40; mmHg
